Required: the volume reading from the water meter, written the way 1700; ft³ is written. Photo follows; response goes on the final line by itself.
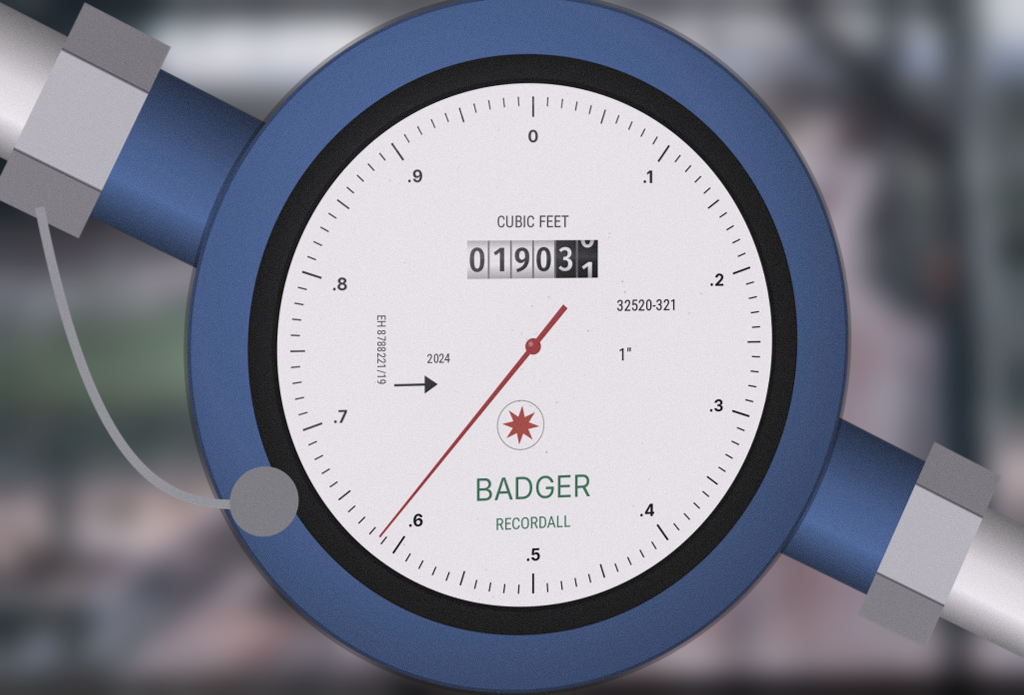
19030.61; ft³
